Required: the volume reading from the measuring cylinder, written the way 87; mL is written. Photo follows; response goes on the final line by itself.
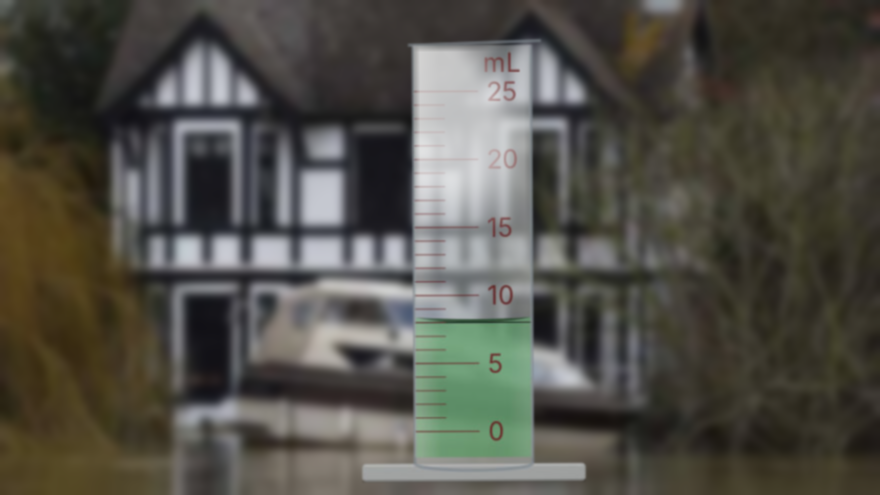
8; mL
